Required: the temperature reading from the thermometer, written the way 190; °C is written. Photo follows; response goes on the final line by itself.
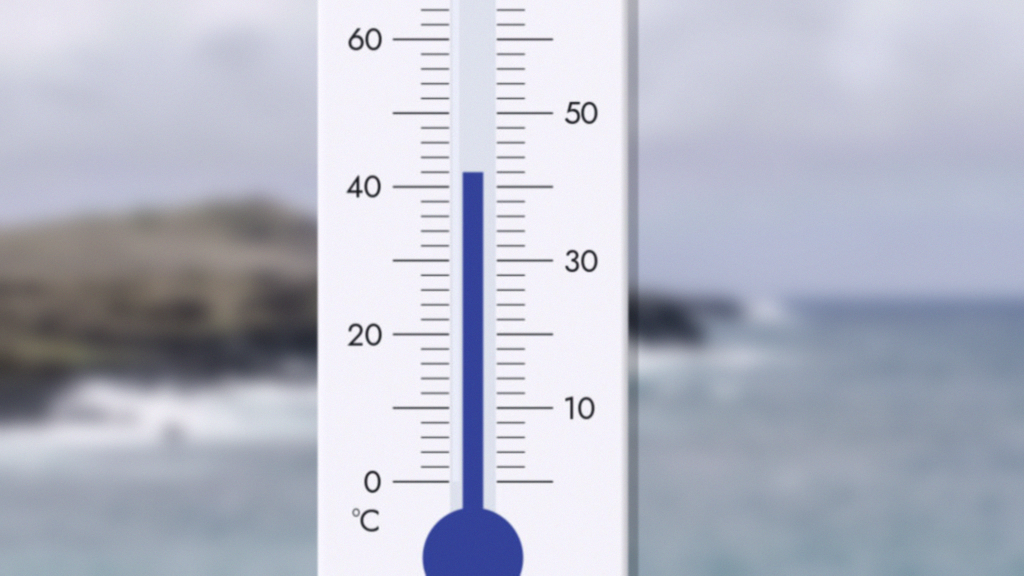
42; °C
